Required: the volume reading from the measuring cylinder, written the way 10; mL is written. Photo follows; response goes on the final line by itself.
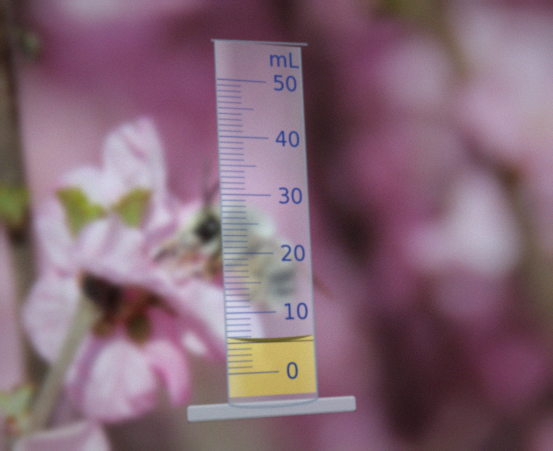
5; mL
